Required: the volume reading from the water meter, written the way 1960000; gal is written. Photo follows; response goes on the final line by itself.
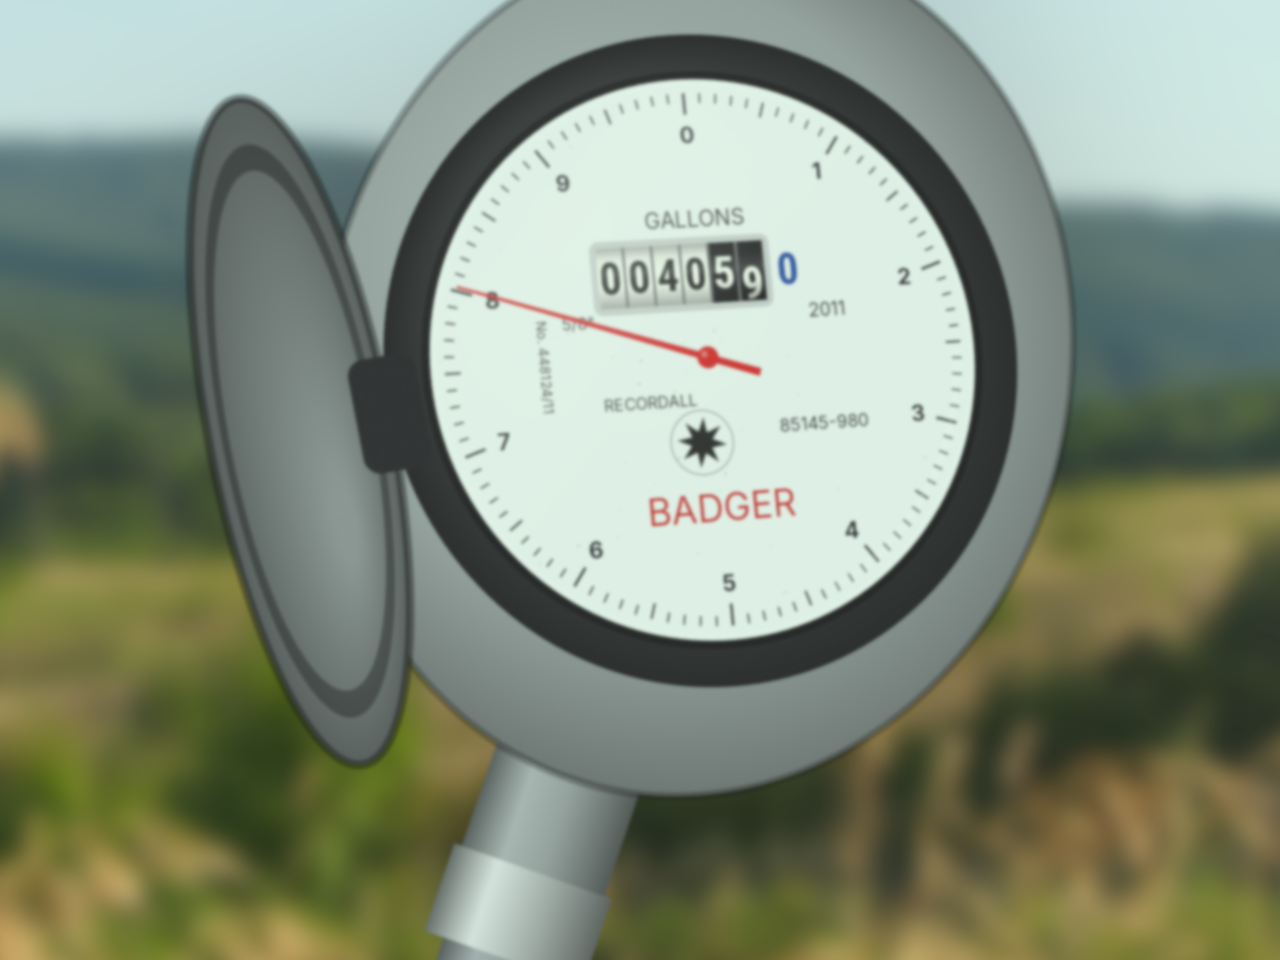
40588.0; gal
